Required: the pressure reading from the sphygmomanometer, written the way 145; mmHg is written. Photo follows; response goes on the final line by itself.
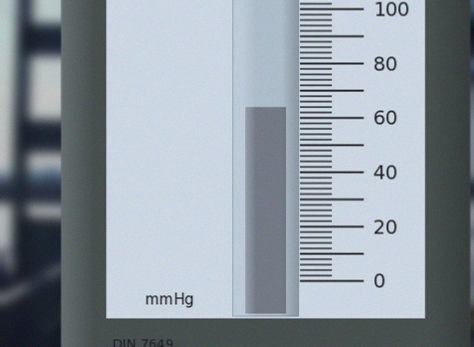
64; mmHg
